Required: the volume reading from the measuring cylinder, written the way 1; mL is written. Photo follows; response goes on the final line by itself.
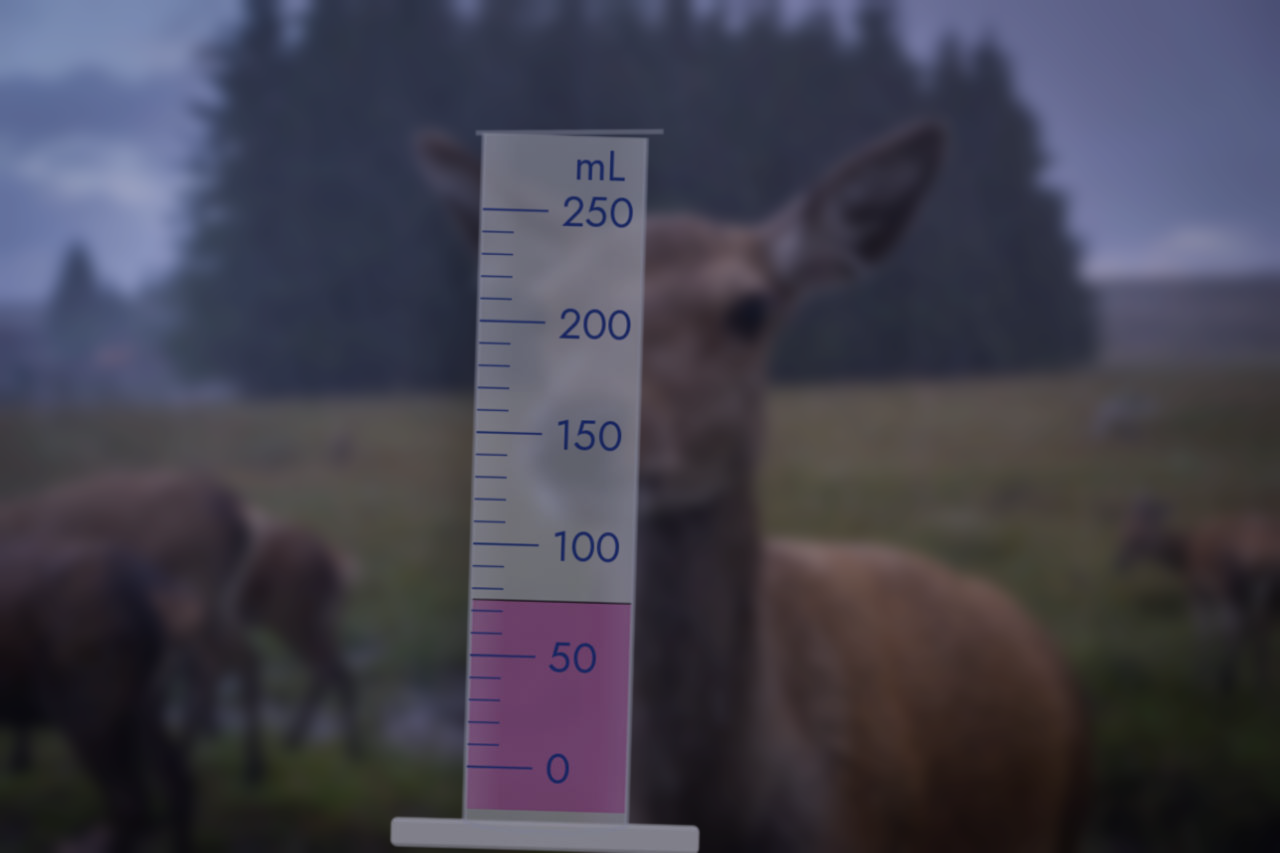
75; mL
